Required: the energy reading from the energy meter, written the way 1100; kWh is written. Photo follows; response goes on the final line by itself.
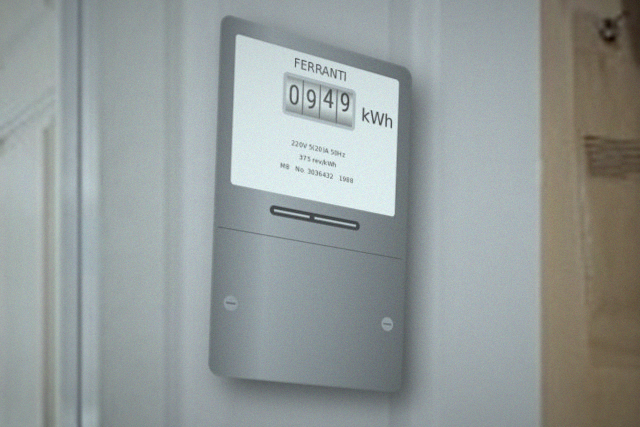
949; kWh
